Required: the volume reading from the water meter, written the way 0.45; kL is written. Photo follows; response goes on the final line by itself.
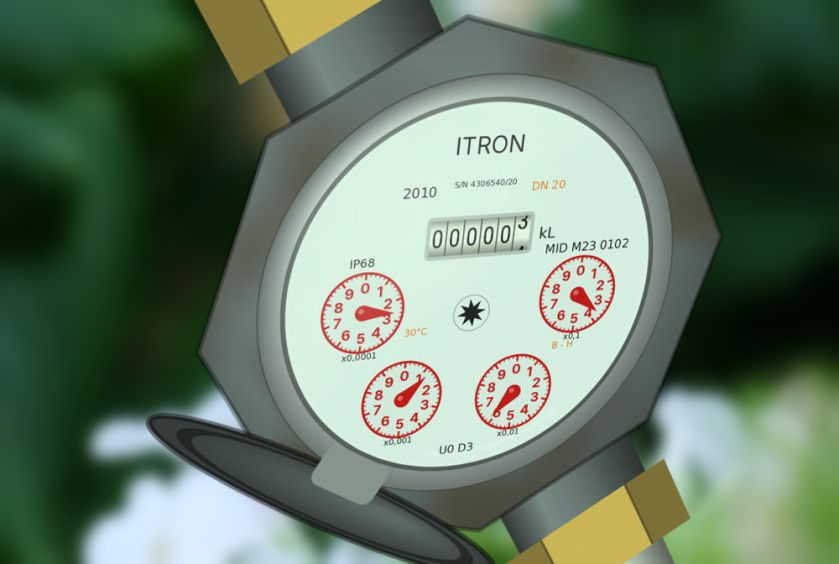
3.3612; kL
